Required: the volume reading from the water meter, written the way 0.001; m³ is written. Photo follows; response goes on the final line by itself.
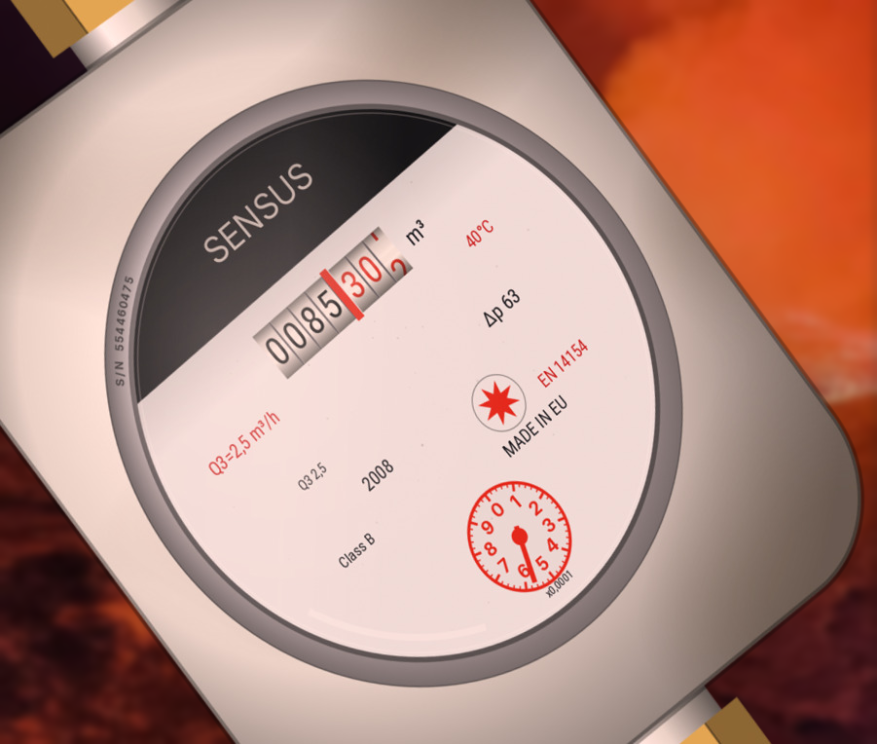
85.3015; m³
